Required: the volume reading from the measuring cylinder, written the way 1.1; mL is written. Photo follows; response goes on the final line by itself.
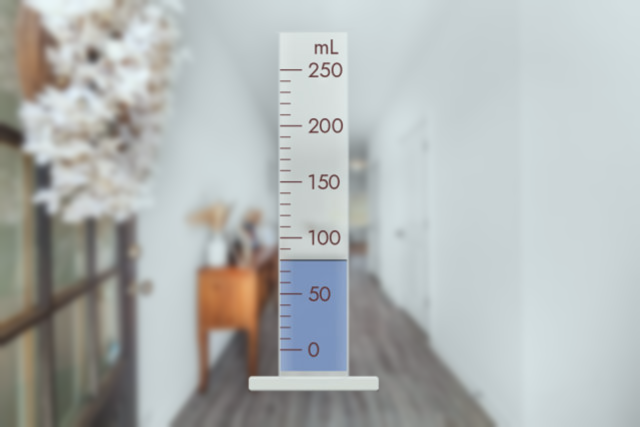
80; mL
